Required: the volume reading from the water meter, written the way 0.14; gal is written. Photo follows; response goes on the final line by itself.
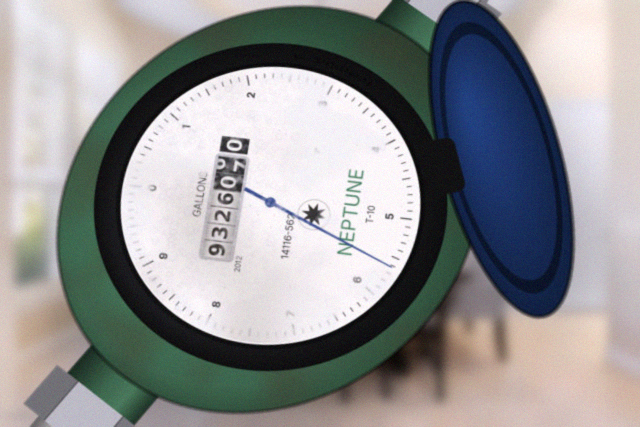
9326065.6; gal
